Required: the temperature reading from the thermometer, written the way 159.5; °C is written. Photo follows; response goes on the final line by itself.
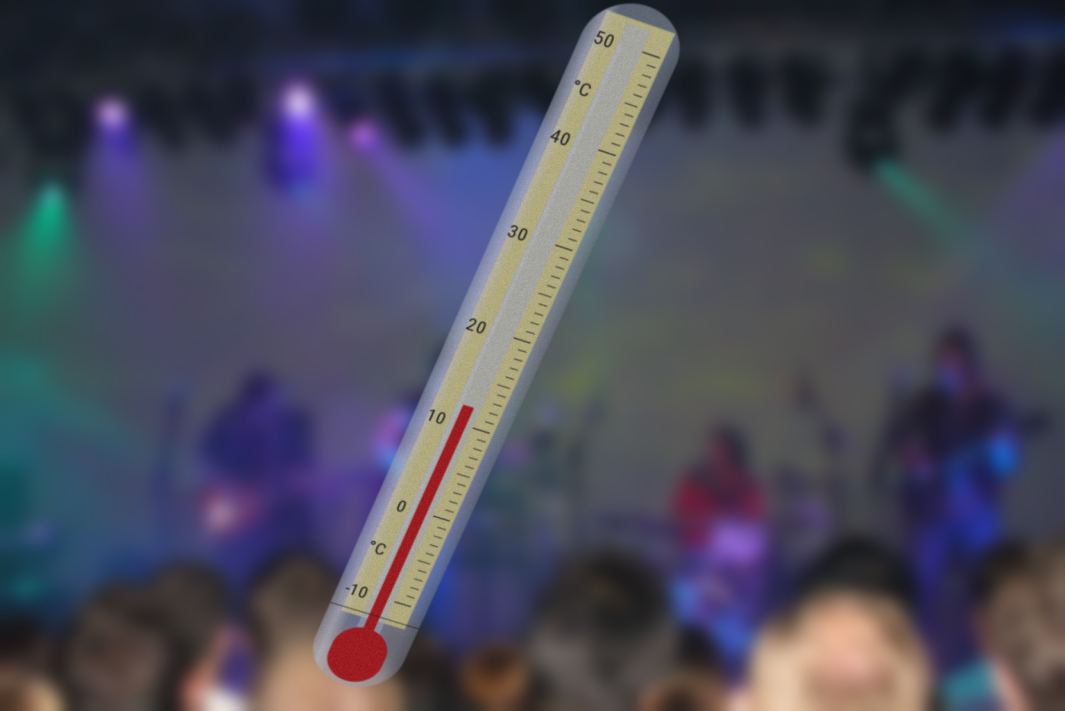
12; °C
